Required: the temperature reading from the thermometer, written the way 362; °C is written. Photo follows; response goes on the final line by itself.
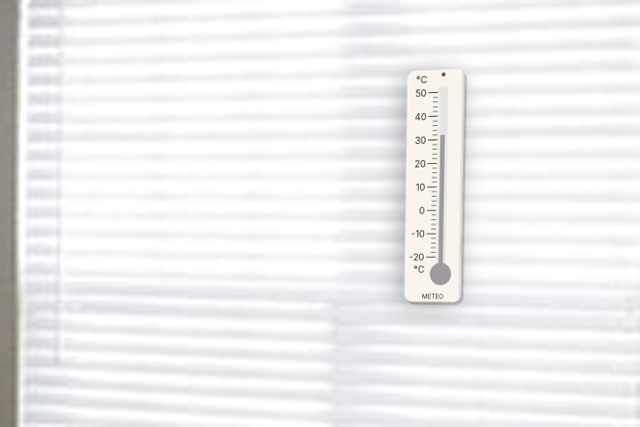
32; °C
